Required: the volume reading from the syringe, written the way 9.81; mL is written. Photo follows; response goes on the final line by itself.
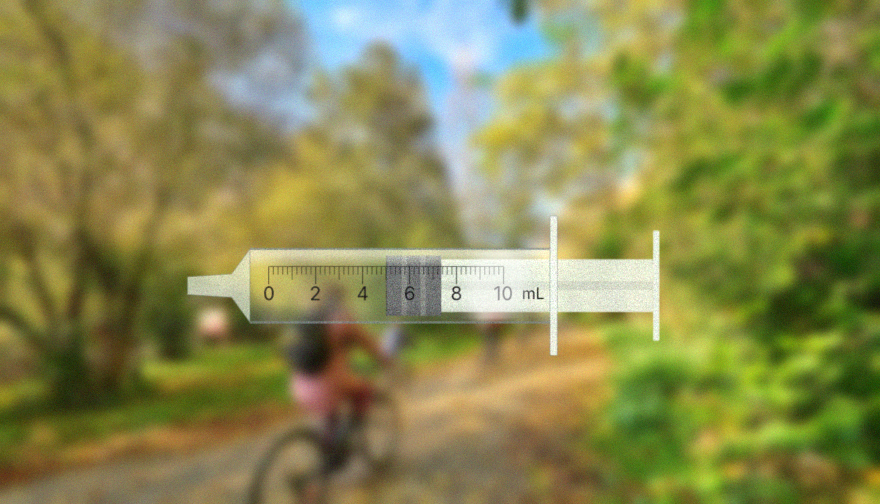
5; mL
